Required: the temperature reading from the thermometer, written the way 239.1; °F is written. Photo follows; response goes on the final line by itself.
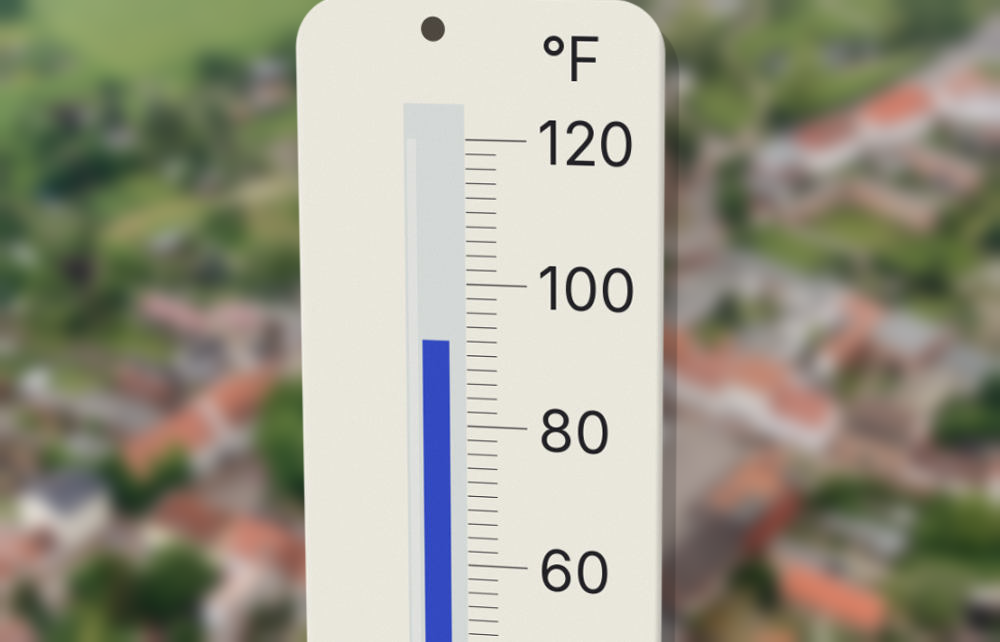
92; °F
